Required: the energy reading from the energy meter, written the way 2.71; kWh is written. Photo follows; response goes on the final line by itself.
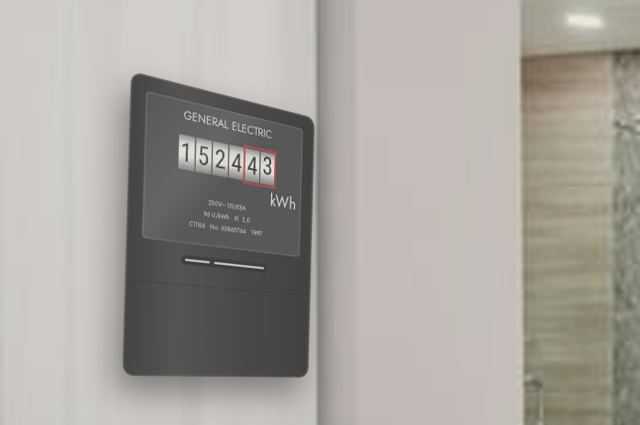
1524.43; kWh
